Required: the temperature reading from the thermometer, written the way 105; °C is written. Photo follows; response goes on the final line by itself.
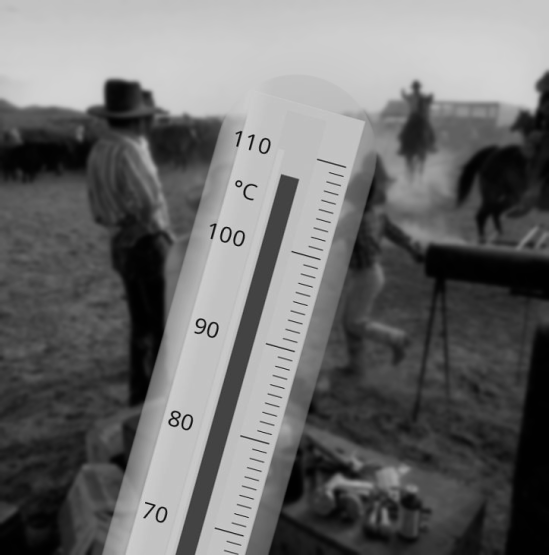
107.5; °C
